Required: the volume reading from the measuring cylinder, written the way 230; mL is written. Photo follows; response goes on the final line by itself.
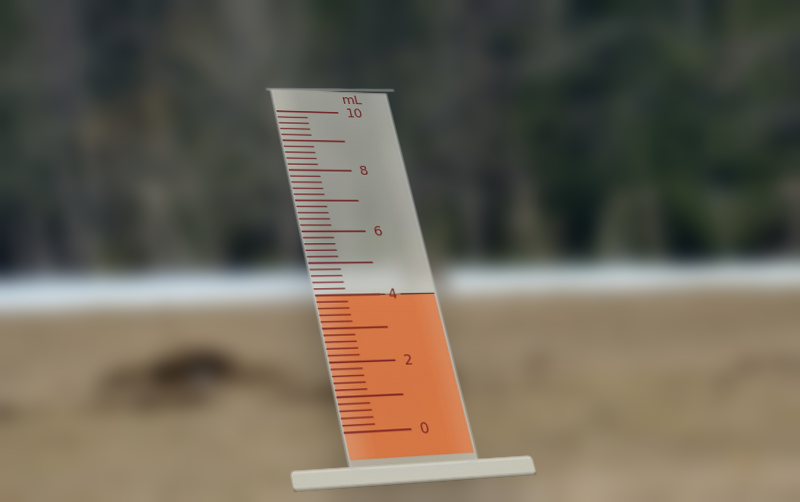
4; mL
